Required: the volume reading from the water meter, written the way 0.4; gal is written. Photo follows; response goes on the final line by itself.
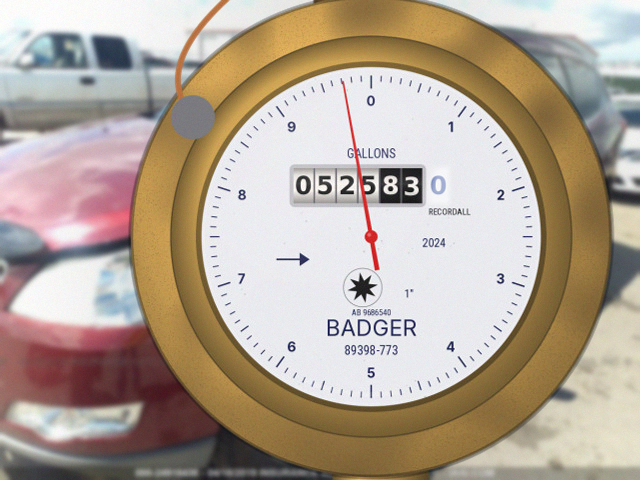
525829.7; gal
